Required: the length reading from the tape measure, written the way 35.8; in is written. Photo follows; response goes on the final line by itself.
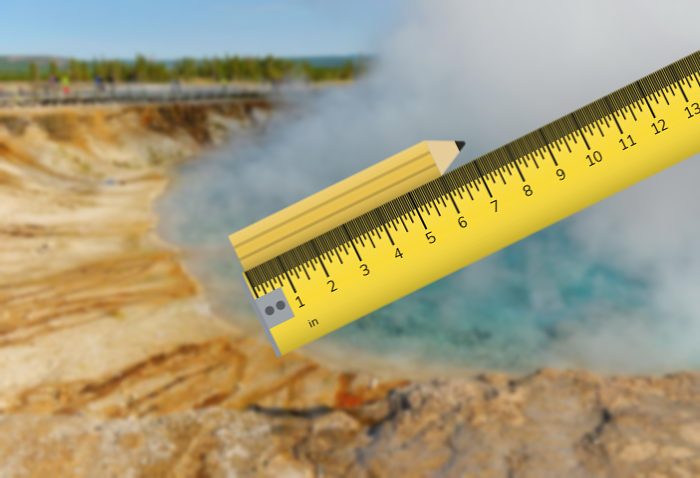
7; in
